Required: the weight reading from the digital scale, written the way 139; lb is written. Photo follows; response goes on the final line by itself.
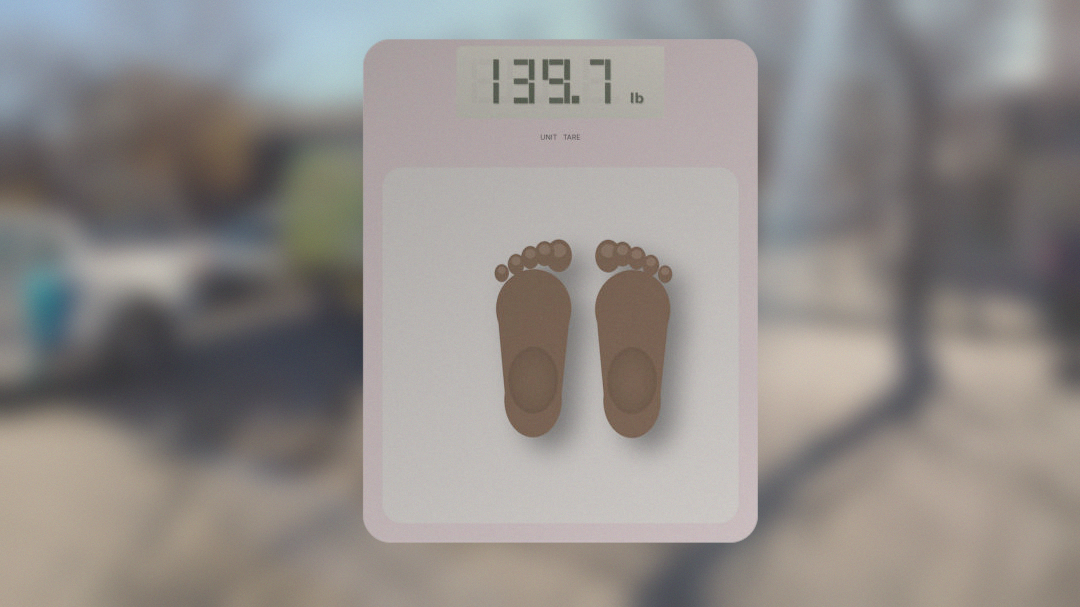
139.7; lb
